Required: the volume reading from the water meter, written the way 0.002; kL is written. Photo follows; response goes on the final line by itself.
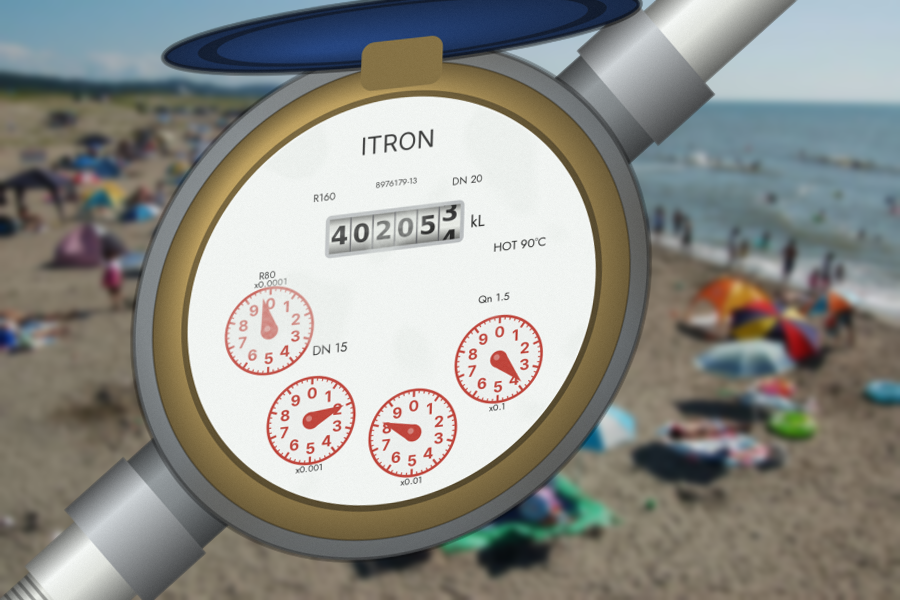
402053.3819; kL
